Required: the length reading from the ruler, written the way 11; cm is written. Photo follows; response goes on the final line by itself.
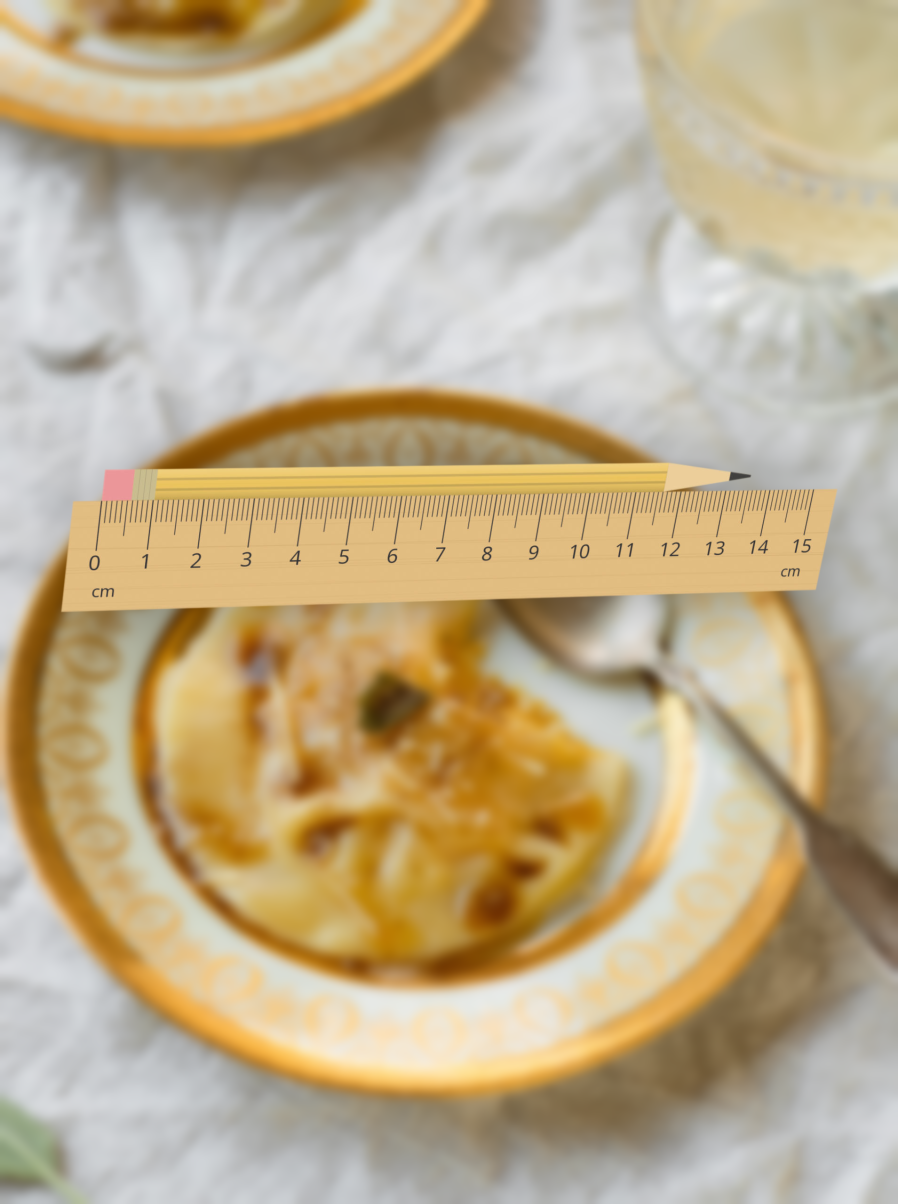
13.5; cm
